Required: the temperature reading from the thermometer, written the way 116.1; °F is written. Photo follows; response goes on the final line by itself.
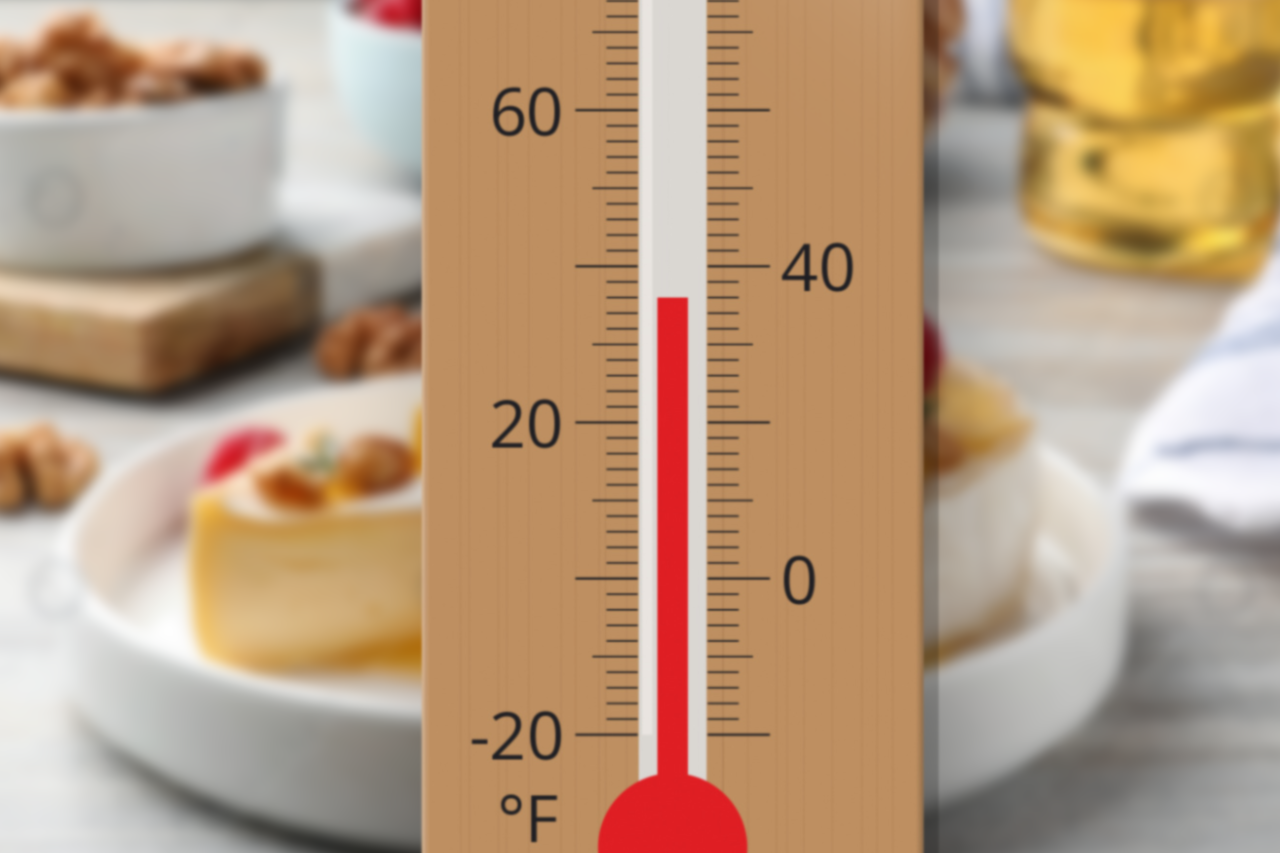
36; °F
